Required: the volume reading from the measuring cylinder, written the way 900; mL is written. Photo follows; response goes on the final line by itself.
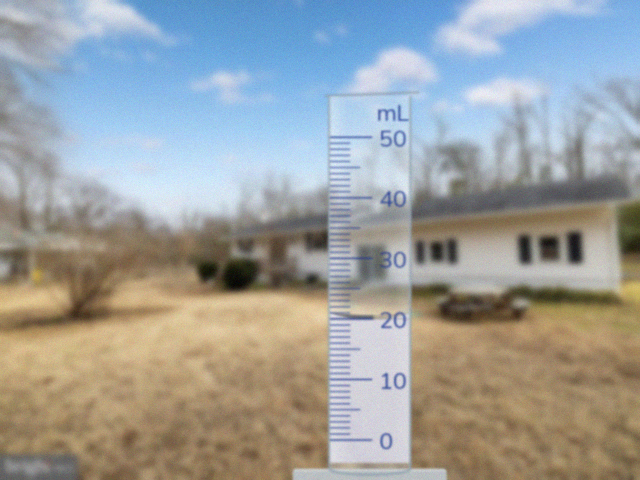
20; mL
